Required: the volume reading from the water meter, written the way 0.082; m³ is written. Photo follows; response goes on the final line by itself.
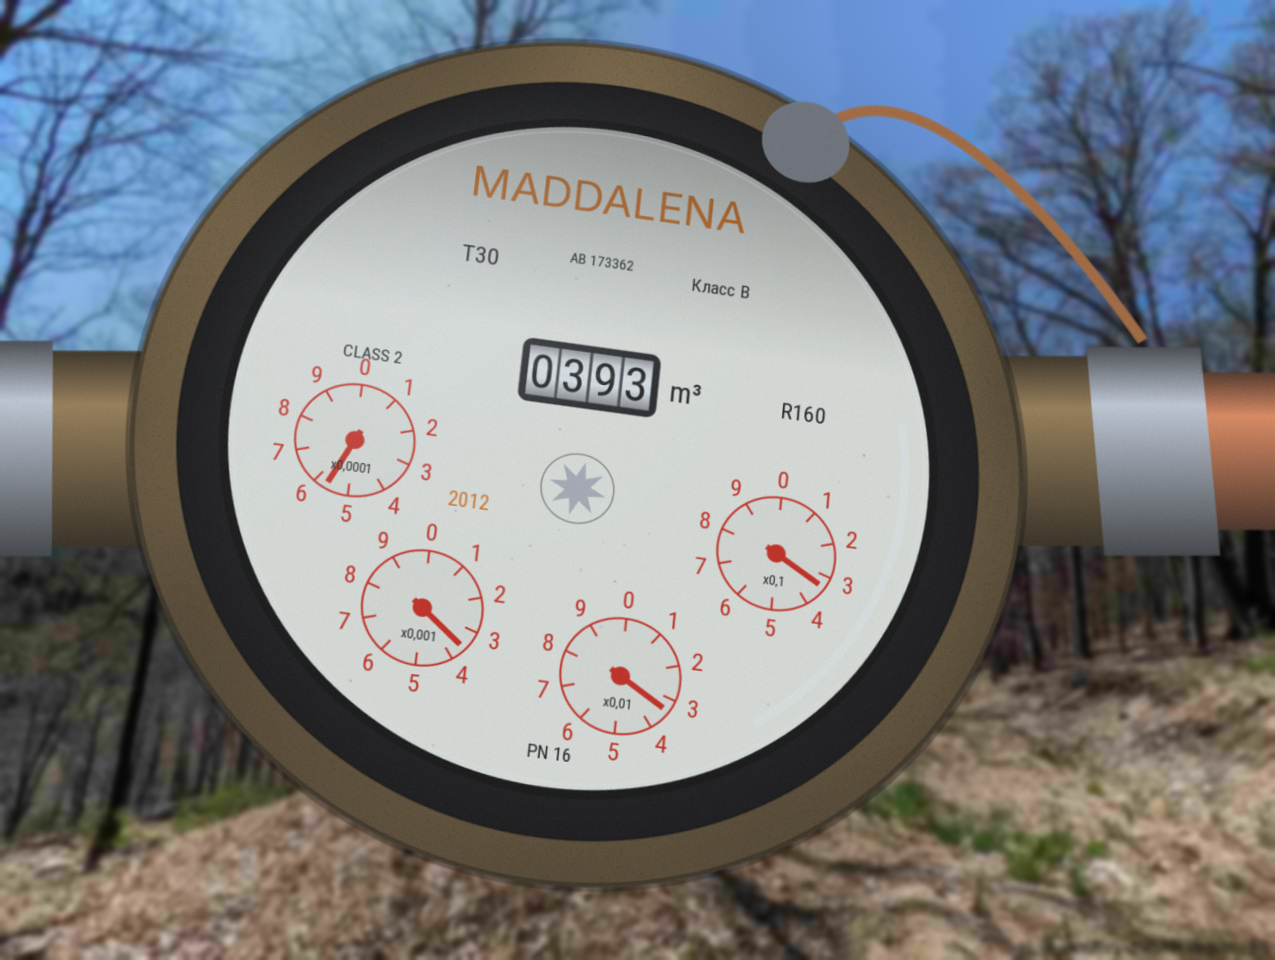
393.3335; m³
